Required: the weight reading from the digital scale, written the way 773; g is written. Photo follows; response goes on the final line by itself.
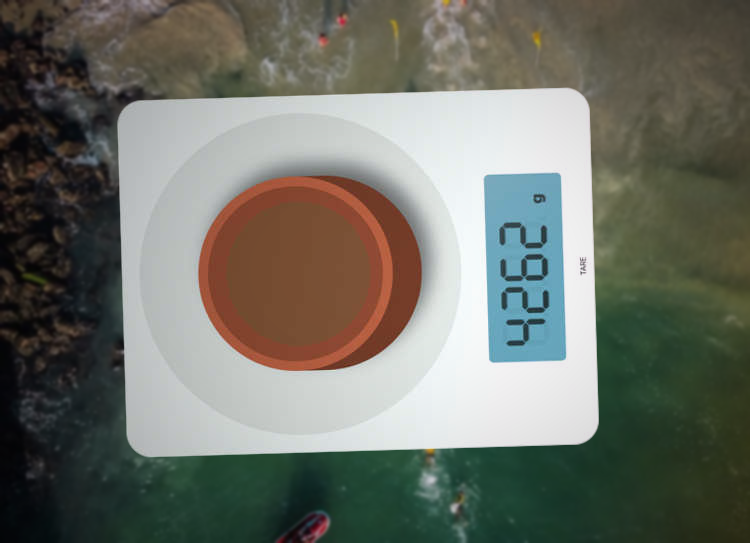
4262; g
